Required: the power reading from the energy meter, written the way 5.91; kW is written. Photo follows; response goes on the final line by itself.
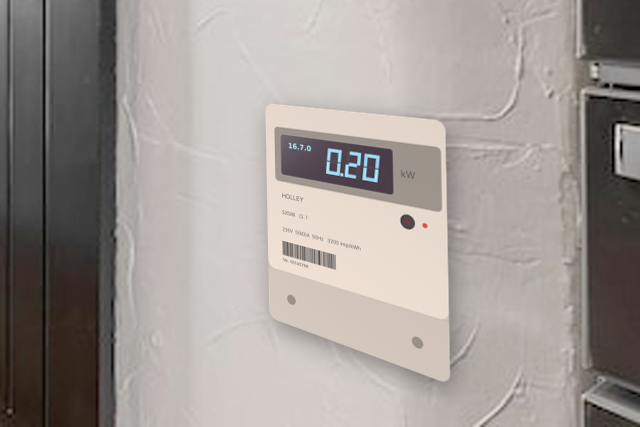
0.20; kW
